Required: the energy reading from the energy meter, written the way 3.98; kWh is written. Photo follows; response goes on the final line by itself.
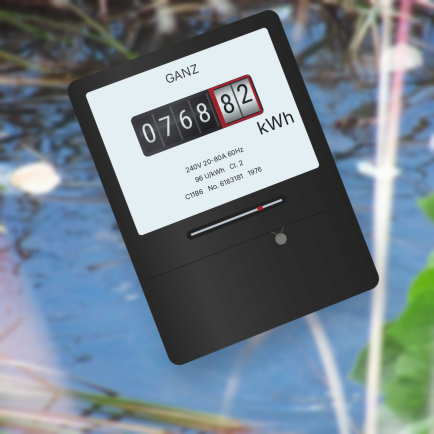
768.82; kWh
